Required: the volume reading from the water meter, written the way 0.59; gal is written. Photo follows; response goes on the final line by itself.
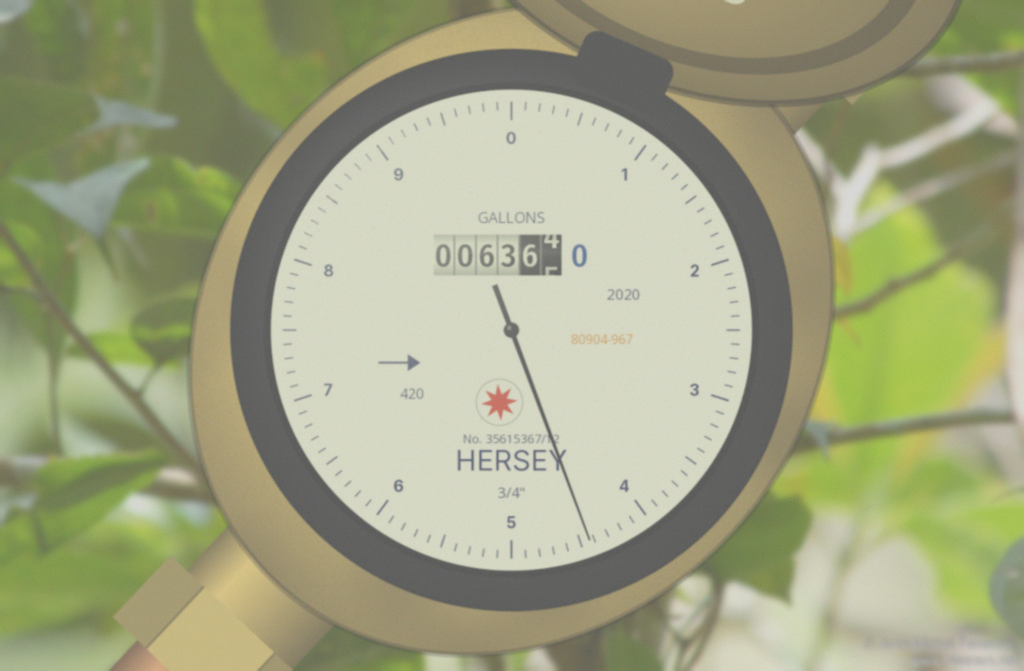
63644.4; gal
